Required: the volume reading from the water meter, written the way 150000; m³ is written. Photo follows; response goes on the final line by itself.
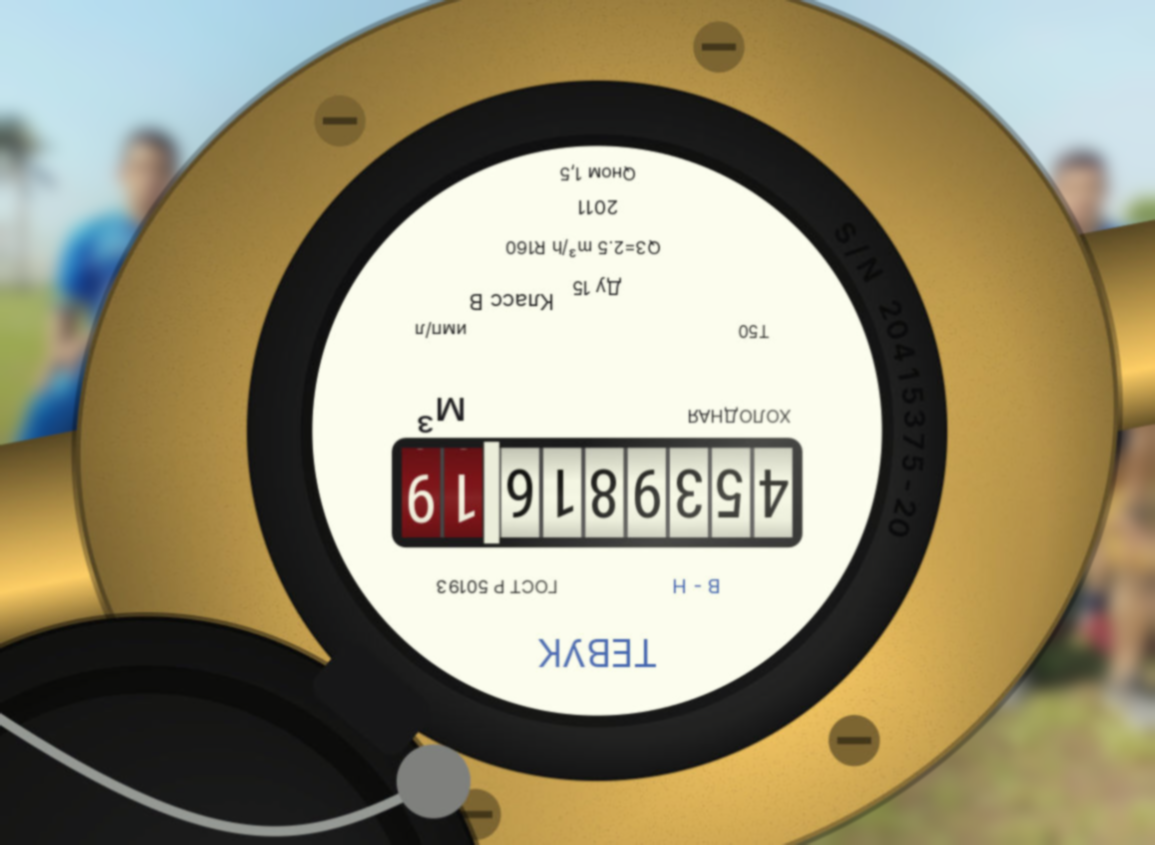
4539816.19; m³
